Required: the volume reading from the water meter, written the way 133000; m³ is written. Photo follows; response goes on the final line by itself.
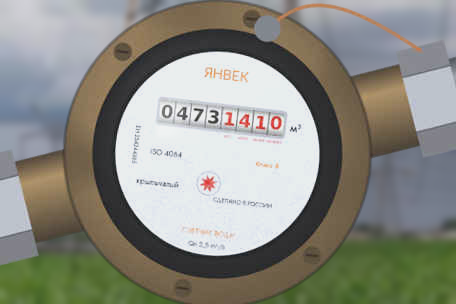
473.1410; m³
